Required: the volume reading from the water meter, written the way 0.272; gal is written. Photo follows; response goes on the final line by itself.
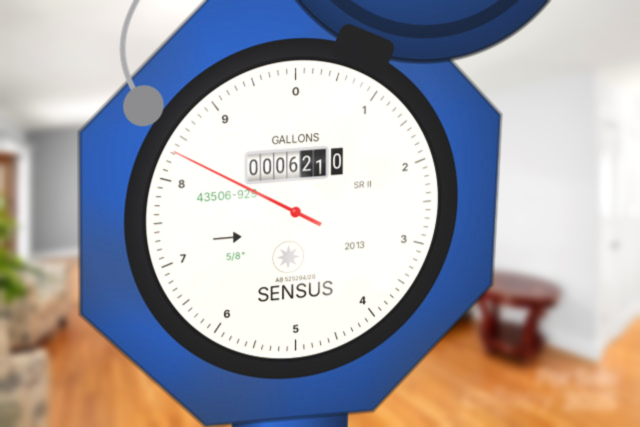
6208.3; gal
